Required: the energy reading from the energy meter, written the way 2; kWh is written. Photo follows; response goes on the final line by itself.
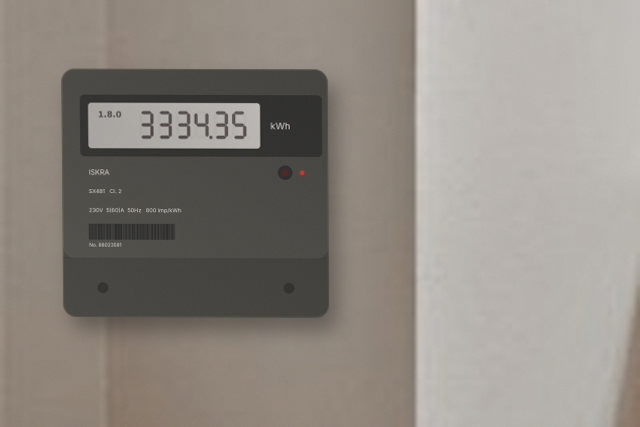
3334.35; kWh
